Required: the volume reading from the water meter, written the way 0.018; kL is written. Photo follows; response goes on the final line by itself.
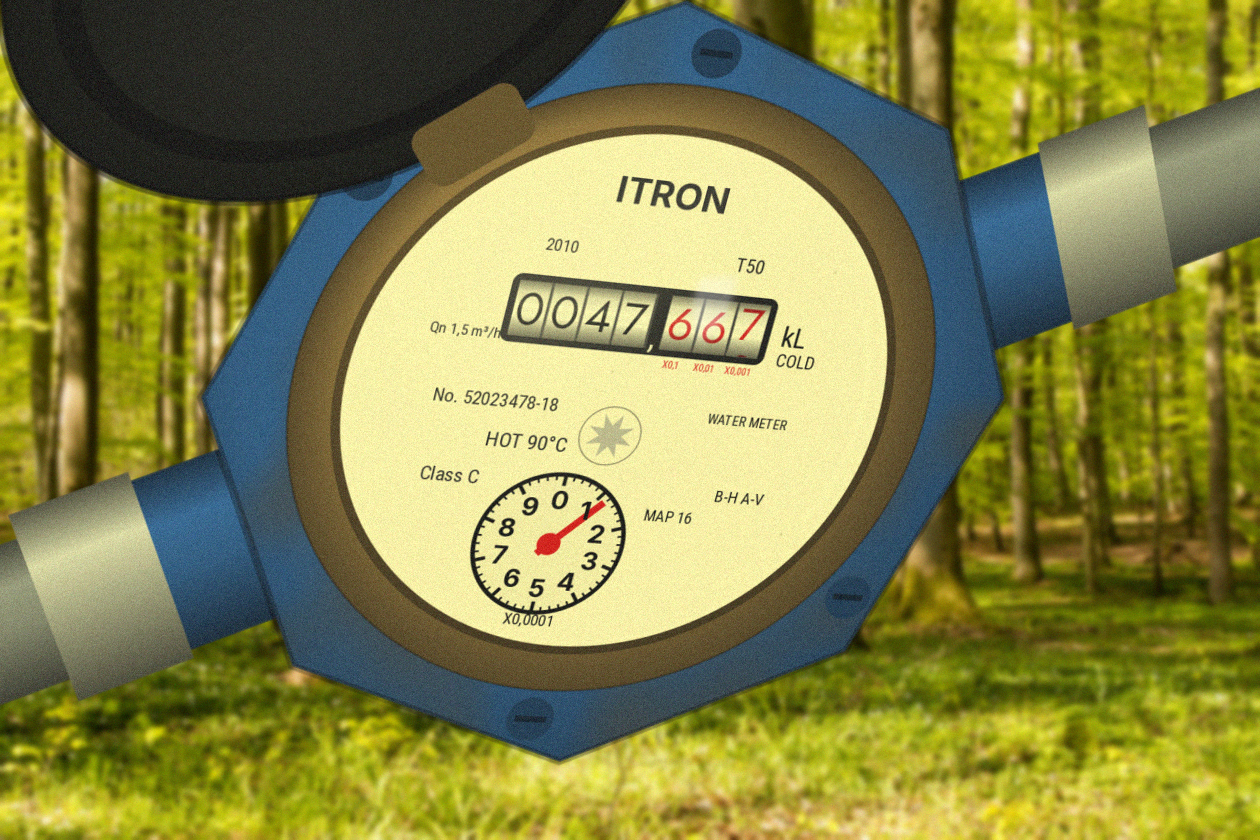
47.6671; kL
